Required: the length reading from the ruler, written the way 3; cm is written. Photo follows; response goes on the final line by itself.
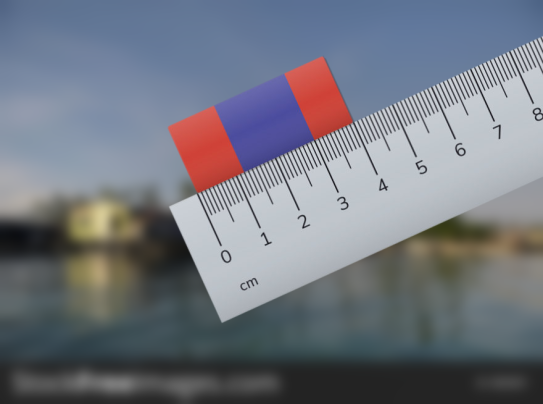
4; cm
